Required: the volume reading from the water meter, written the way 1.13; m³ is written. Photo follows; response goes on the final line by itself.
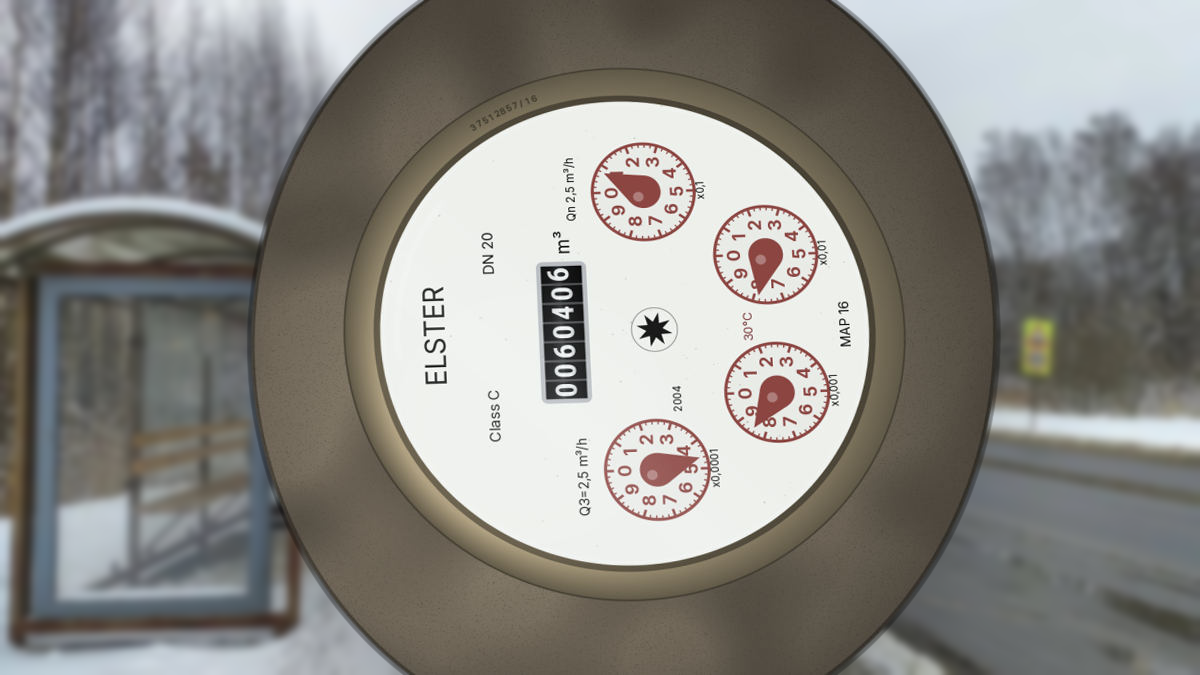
60406.0784; m³
